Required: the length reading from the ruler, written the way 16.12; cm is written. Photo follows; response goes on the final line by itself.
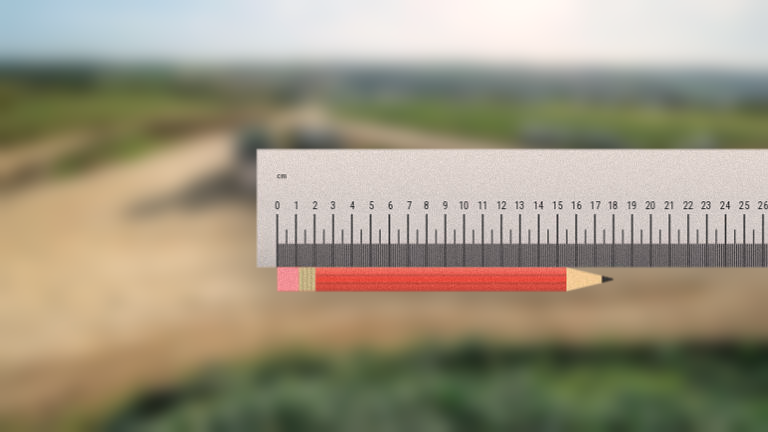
18; cm
